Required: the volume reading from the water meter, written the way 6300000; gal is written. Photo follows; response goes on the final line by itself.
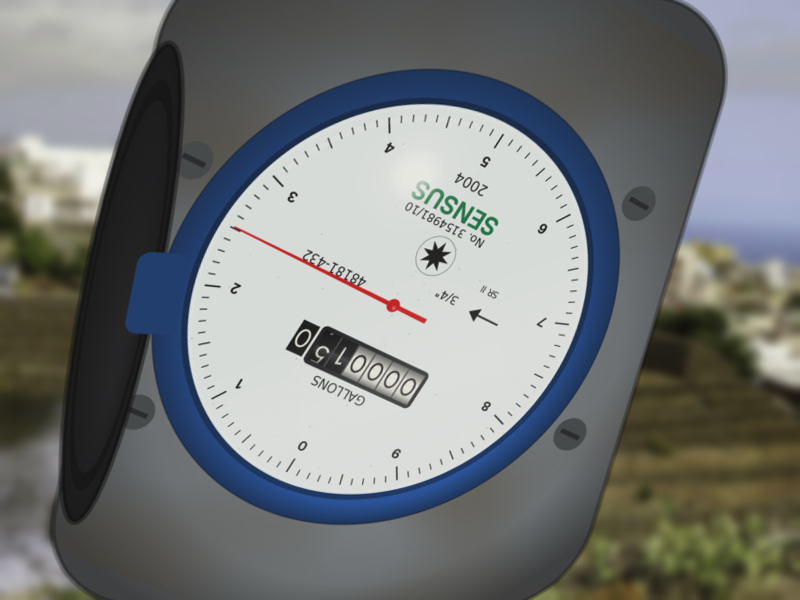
152.5; gal
